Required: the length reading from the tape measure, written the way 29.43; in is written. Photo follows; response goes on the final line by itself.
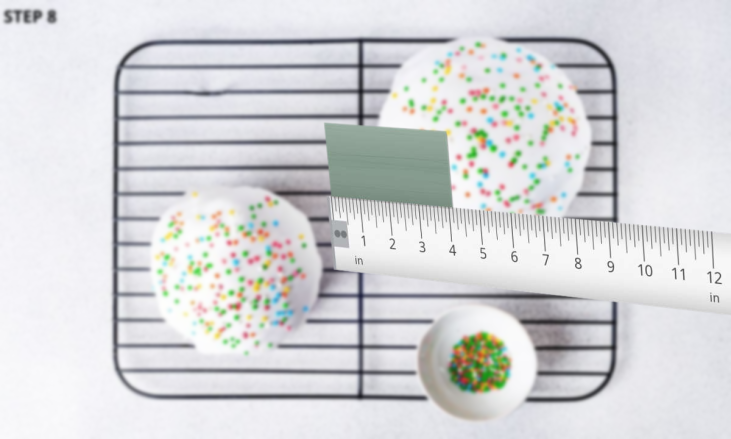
4.125; in
